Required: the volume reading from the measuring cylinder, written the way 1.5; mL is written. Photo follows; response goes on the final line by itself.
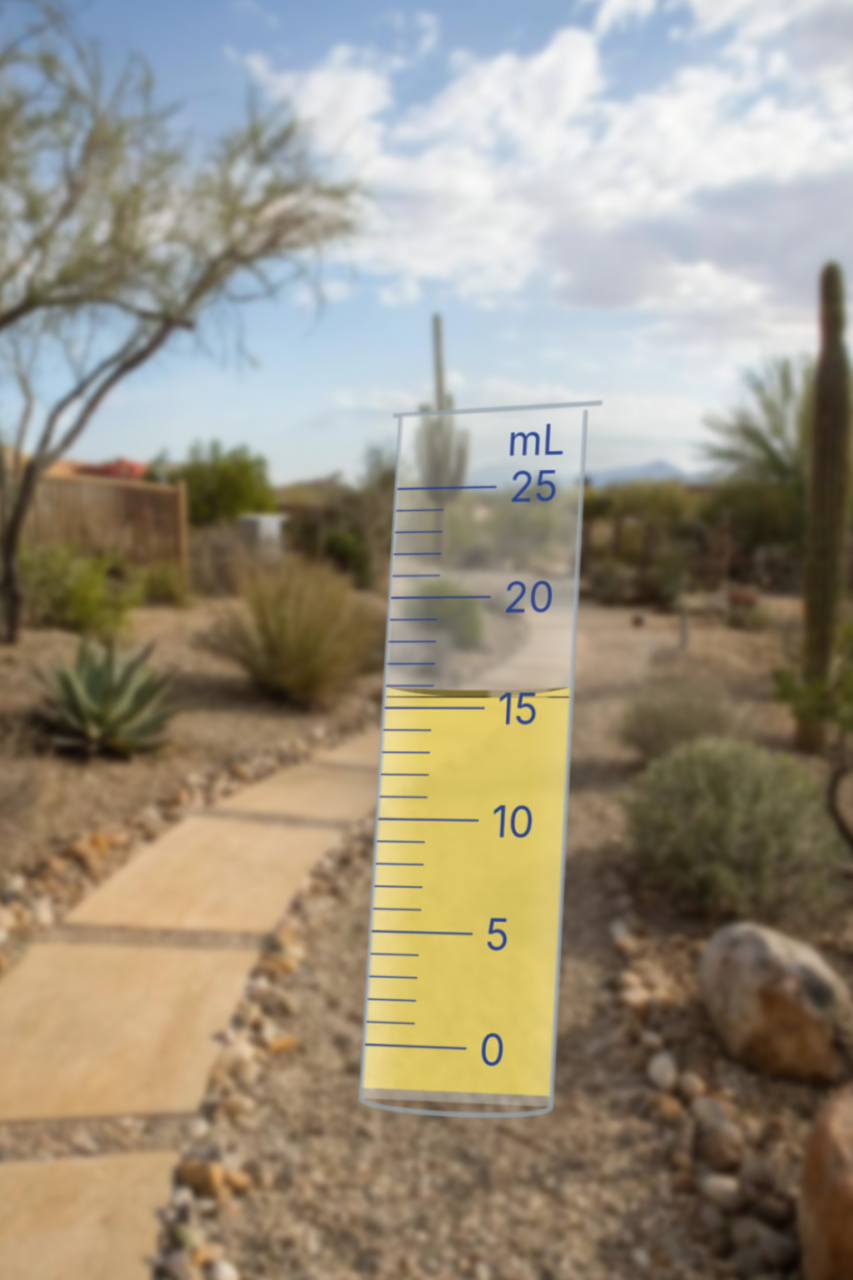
15.5; mL
